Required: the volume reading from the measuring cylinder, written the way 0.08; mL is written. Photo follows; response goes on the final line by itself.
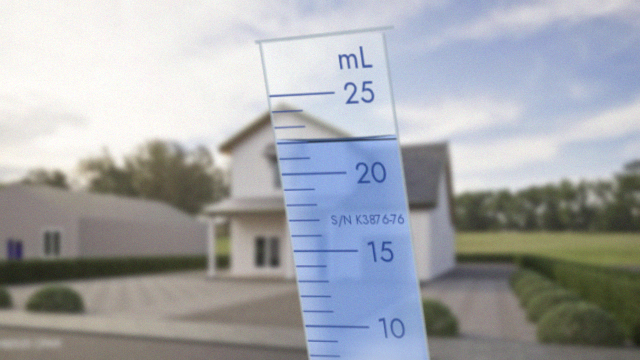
22; mL
